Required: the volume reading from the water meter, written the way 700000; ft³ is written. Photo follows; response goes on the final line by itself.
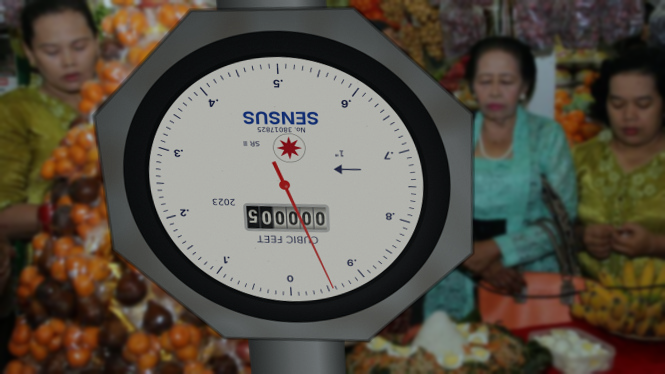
4.94; ft³
